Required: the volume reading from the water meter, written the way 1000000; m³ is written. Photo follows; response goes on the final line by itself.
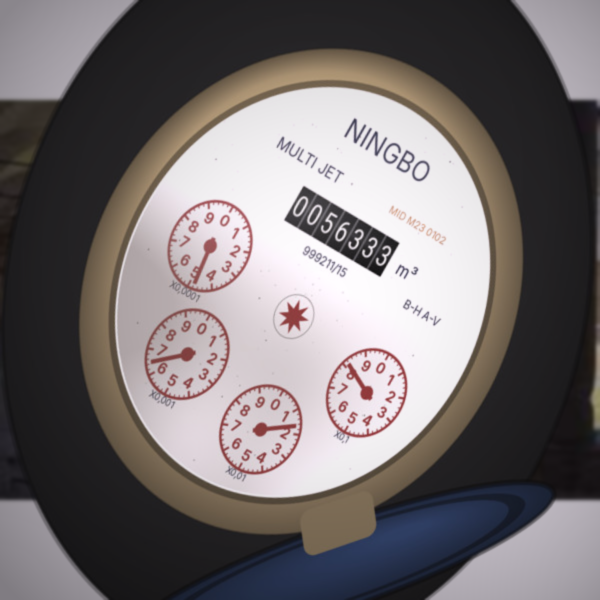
56333.8164; m³
